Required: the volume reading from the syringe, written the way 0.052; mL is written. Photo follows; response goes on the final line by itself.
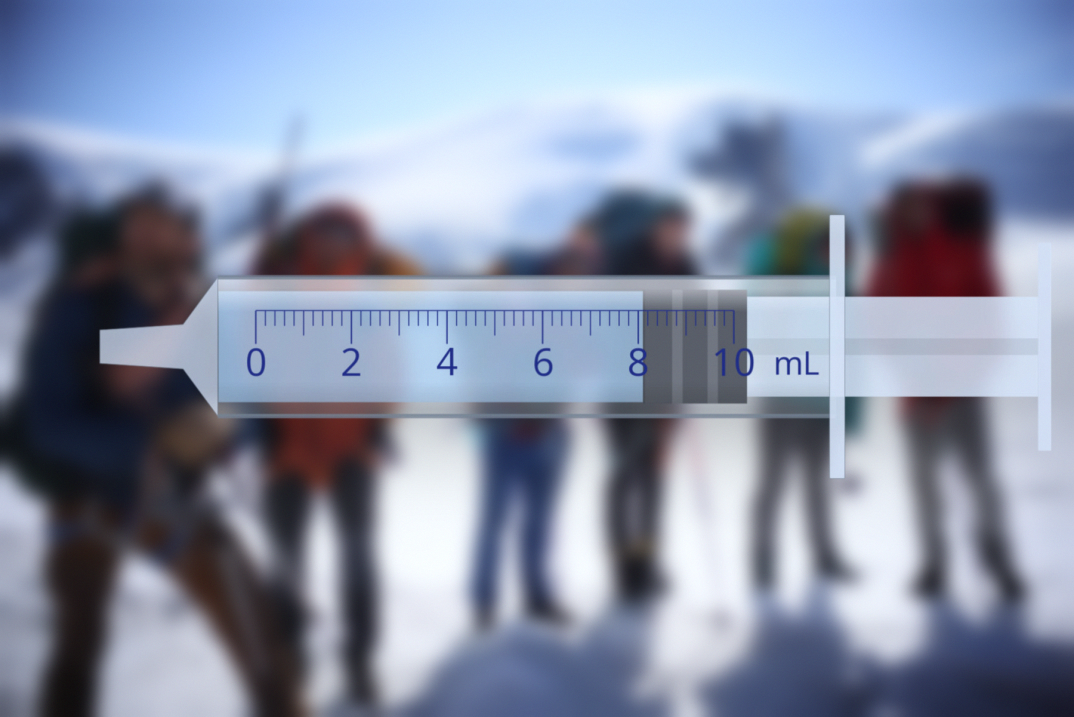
8.1; mL
